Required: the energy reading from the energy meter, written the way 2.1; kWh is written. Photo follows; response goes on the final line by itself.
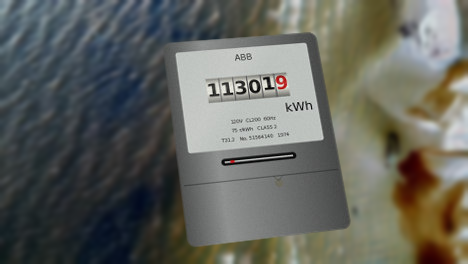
11301.9; kWh
